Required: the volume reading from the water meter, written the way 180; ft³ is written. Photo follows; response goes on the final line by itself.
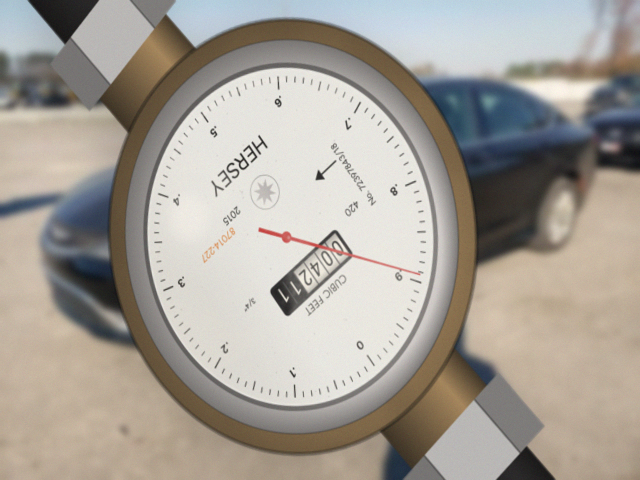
4210.89; ft³
